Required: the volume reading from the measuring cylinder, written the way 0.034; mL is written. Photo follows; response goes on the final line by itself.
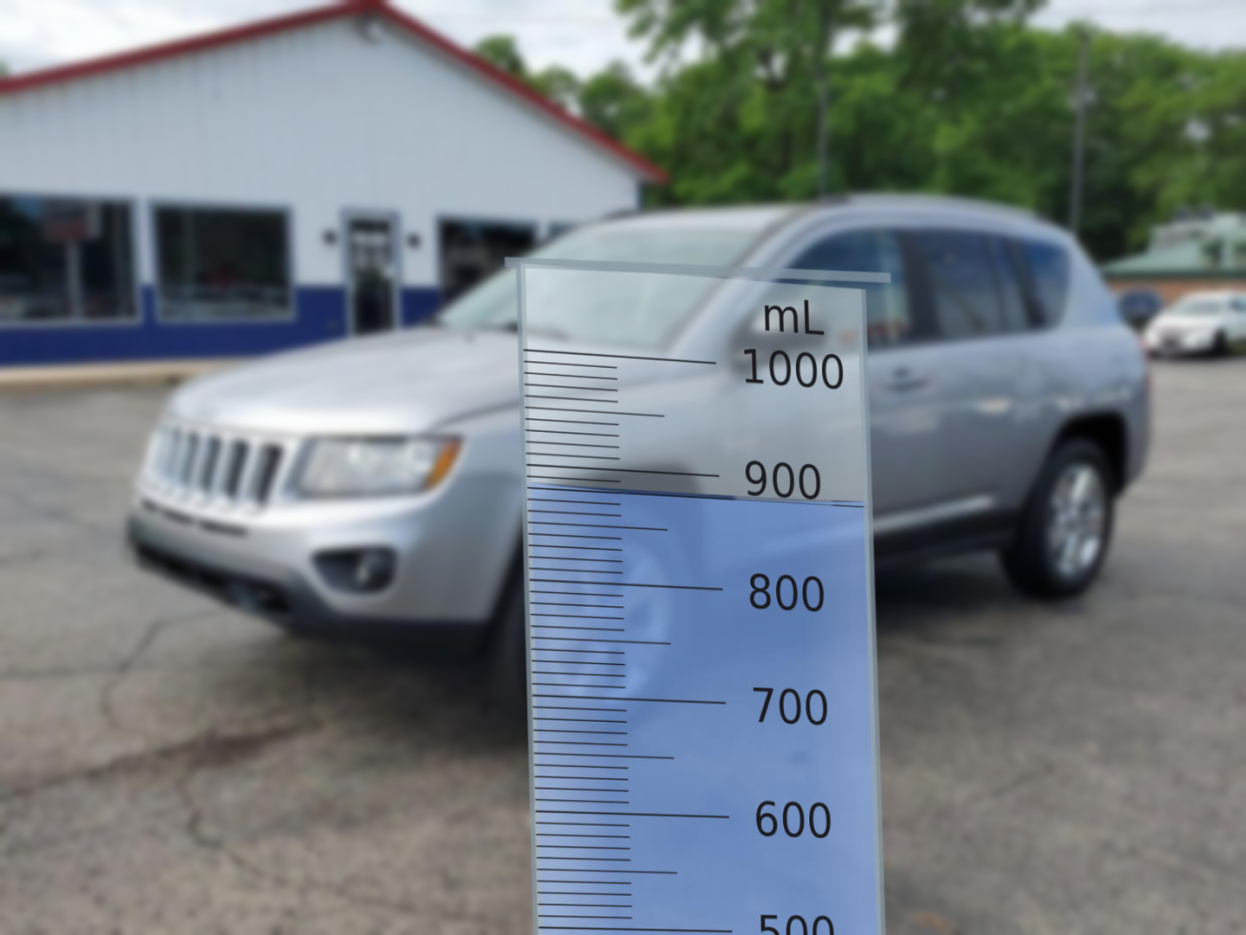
880; mL
